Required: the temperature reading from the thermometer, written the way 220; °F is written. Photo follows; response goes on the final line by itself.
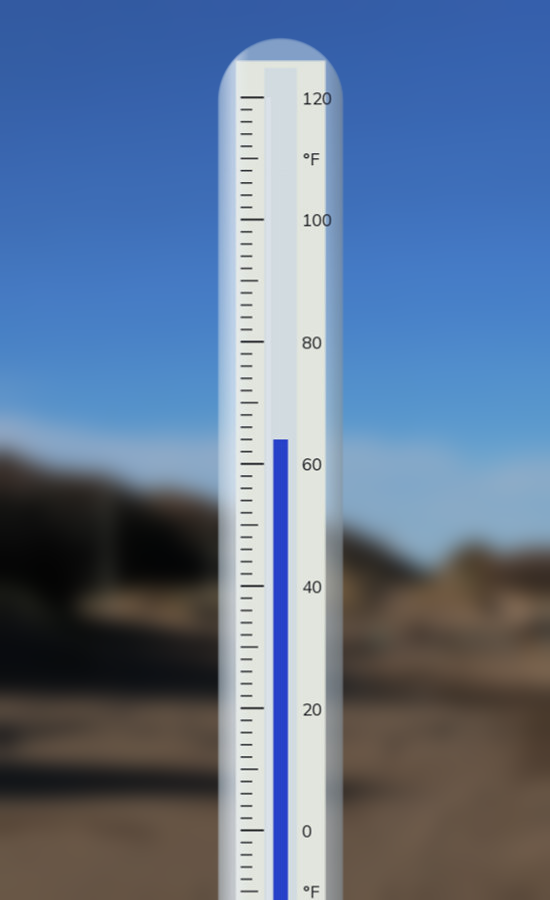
64; °F
